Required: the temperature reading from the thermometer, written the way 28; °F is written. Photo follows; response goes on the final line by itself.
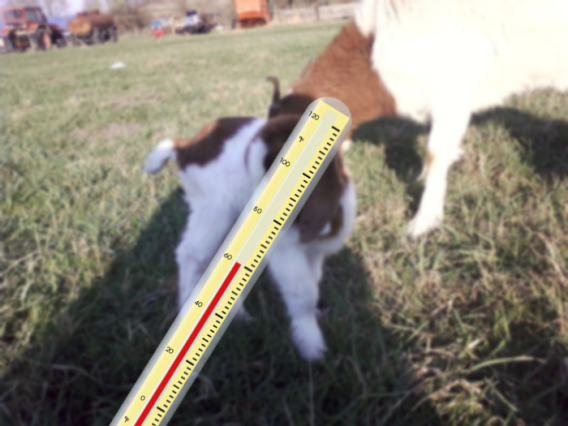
60; °F
